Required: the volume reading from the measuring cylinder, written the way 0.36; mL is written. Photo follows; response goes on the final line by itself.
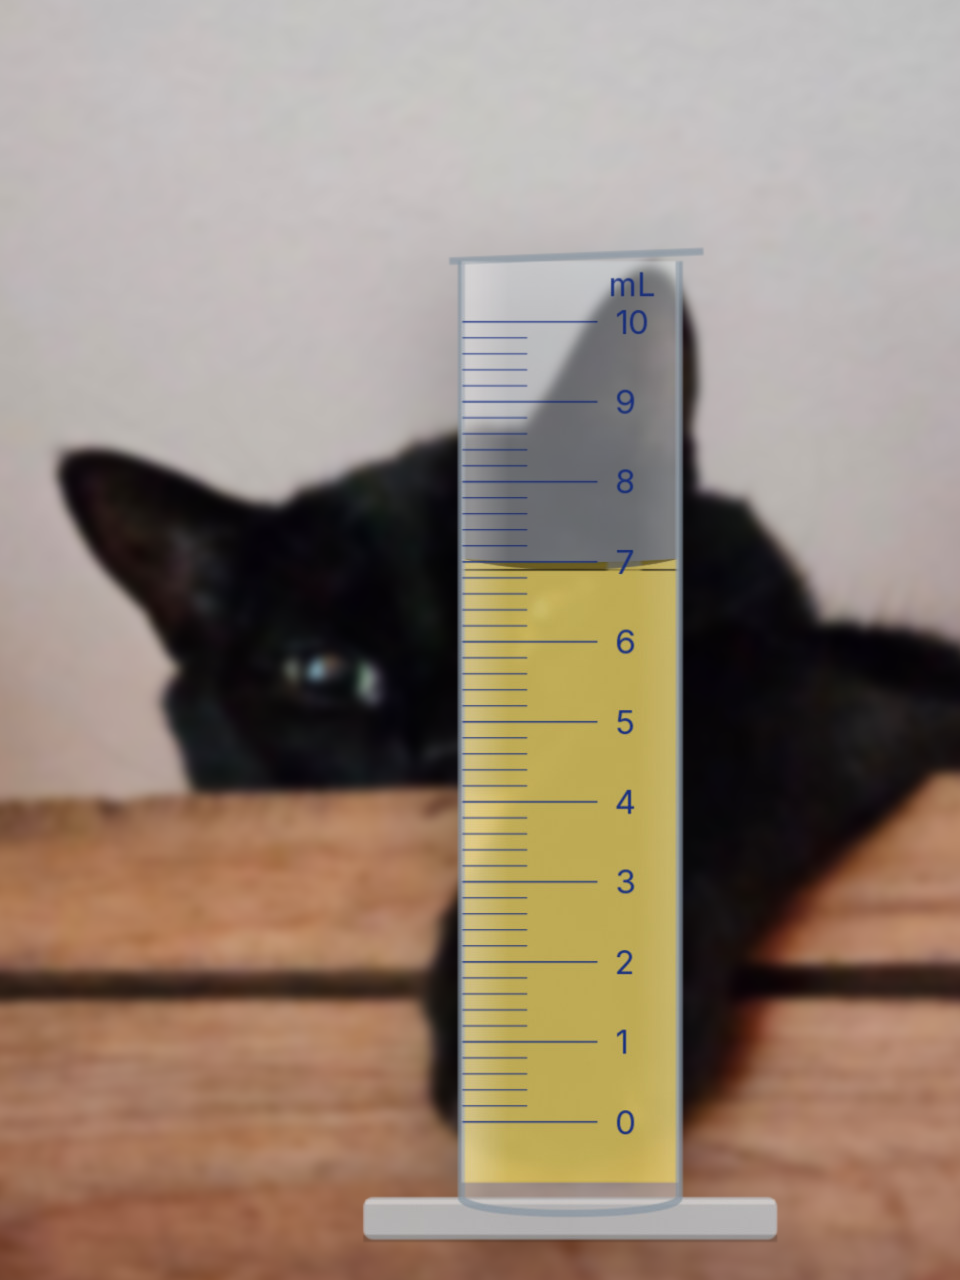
6.9; mL
